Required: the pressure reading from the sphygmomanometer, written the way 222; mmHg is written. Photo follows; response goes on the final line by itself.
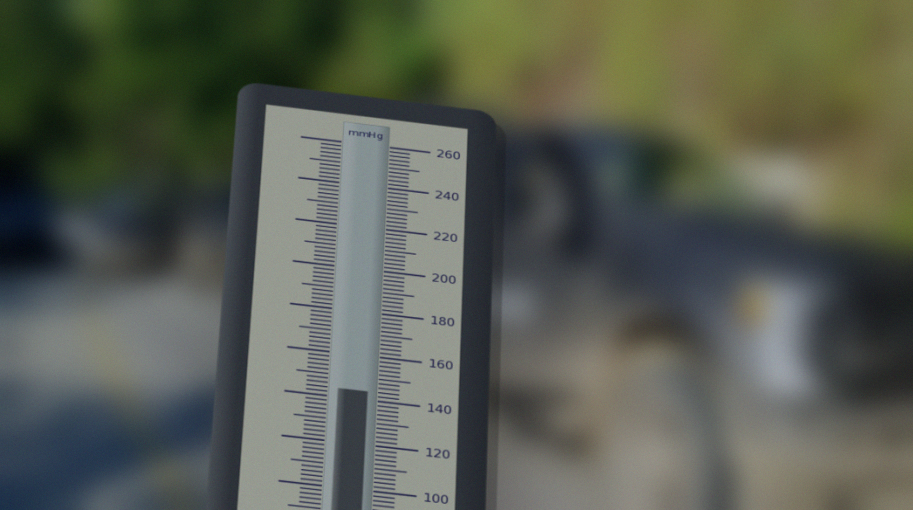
144; mmHg
